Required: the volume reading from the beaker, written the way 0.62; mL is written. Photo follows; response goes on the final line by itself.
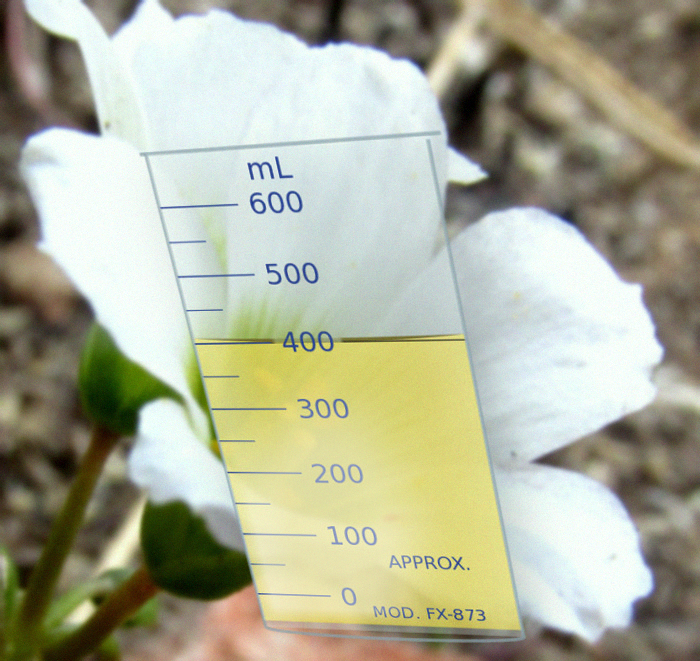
400; mL
